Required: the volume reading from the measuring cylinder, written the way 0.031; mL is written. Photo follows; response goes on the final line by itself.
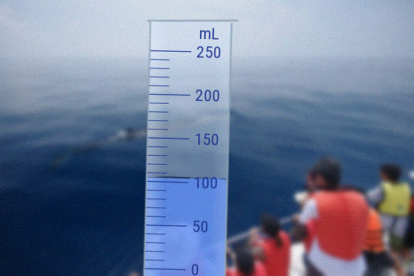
105; mL
